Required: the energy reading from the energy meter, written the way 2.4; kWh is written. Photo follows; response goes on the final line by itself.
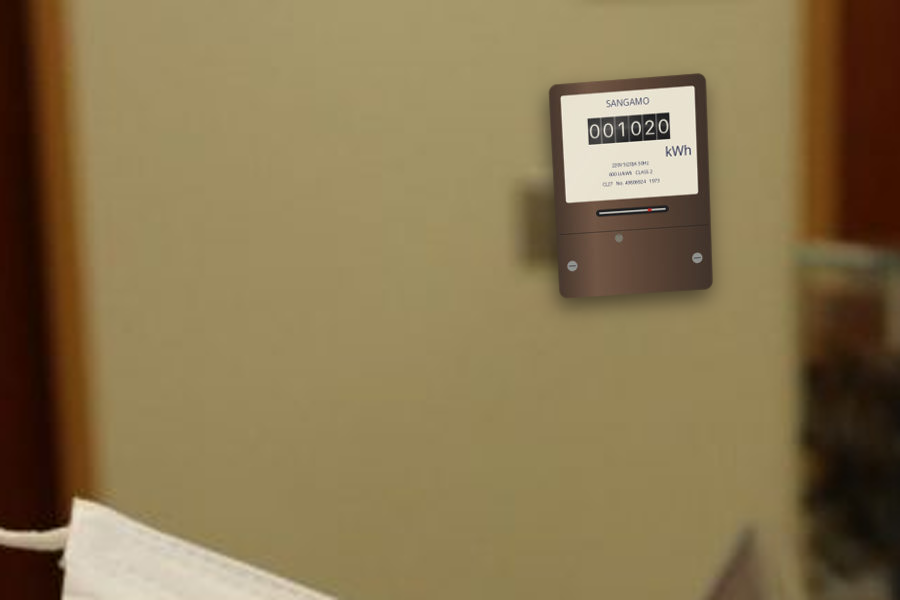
1020; kWh
